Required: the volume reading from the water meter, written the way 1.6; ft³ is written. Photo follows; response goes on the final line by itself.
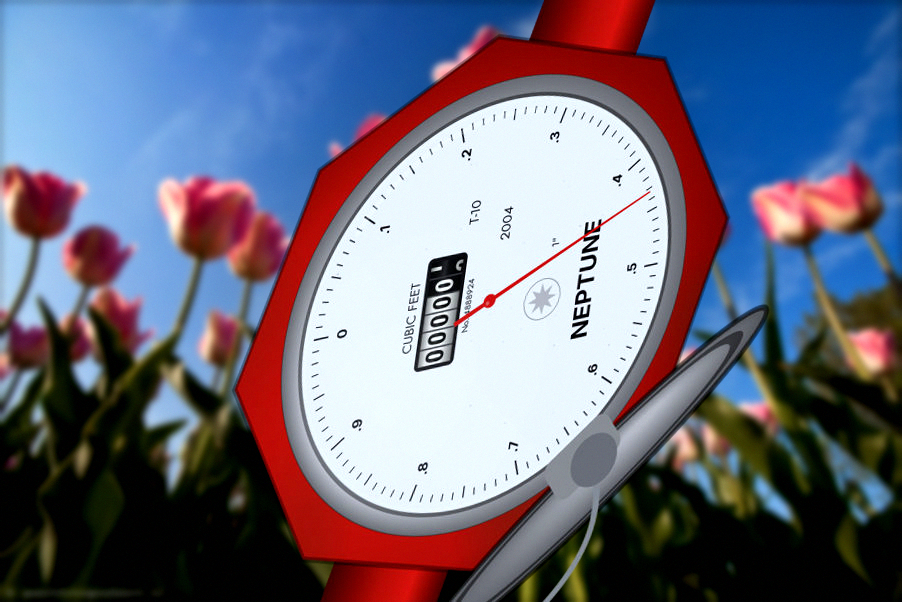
1.43; ft³
